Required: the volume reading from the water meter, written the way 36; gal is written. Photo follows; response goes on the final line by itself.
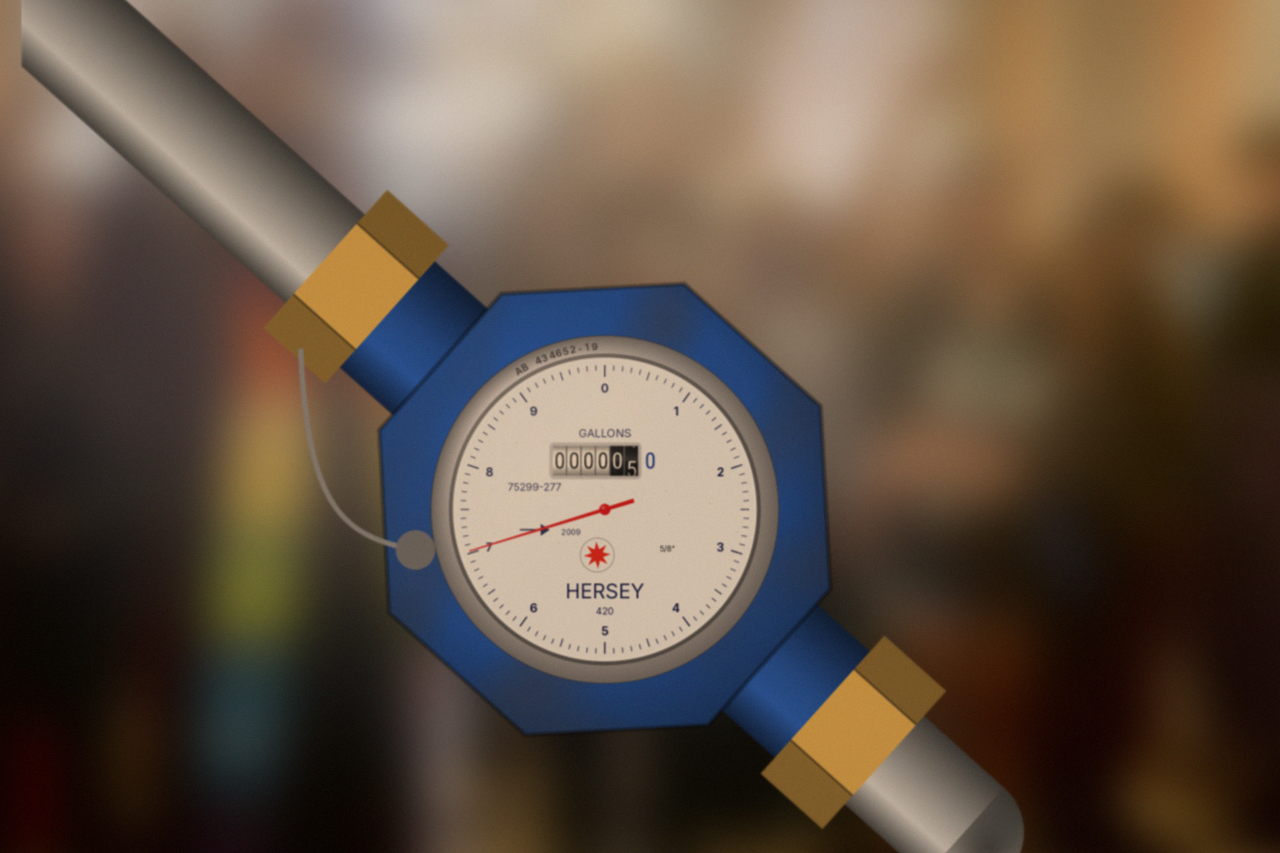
47.0; gal
